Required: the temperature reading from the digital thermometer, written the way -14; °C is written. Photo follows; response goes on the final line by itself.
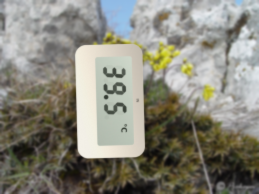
39.5; °C
